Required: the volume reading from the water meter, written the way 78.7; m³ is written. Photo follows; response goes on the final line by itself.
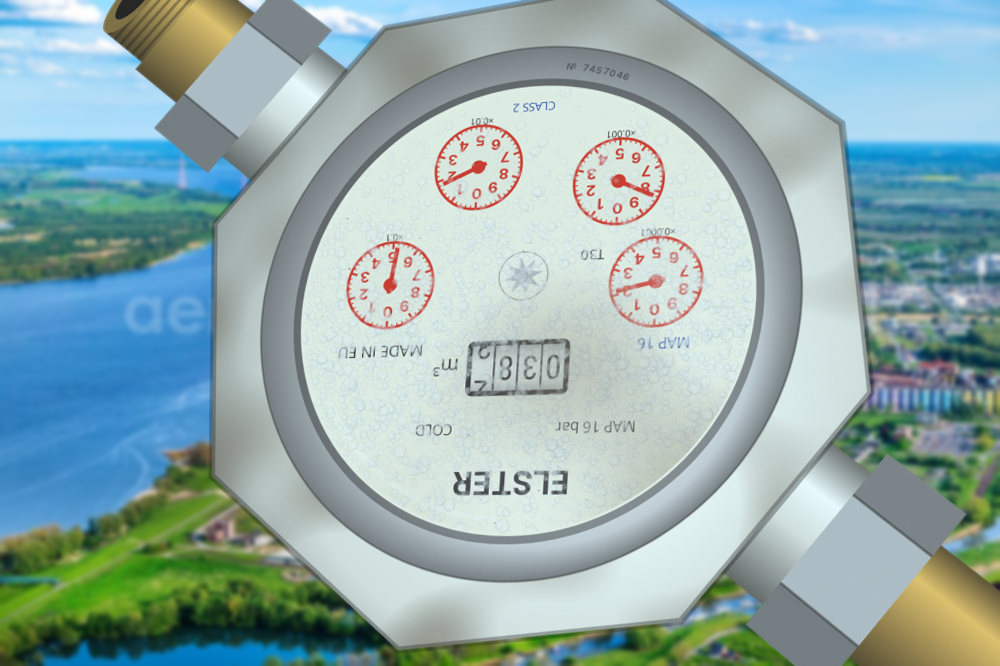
382.5182; m³
